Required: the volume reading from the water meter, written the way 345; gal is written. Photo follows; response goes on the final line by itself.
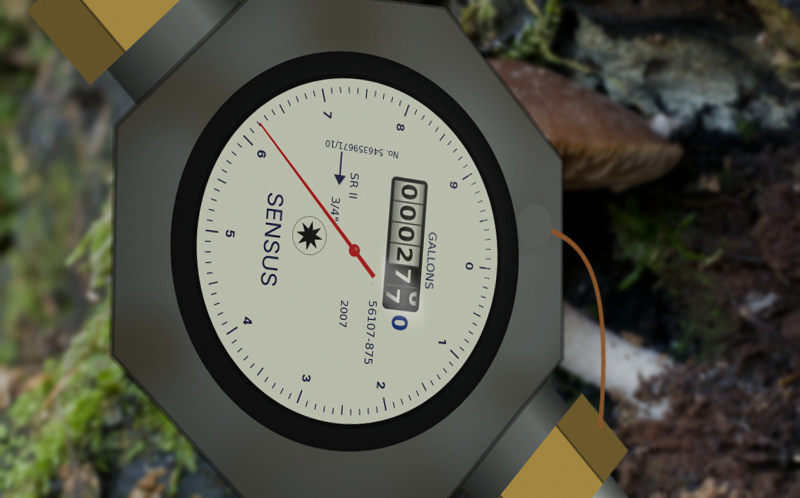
2766.2; gal
